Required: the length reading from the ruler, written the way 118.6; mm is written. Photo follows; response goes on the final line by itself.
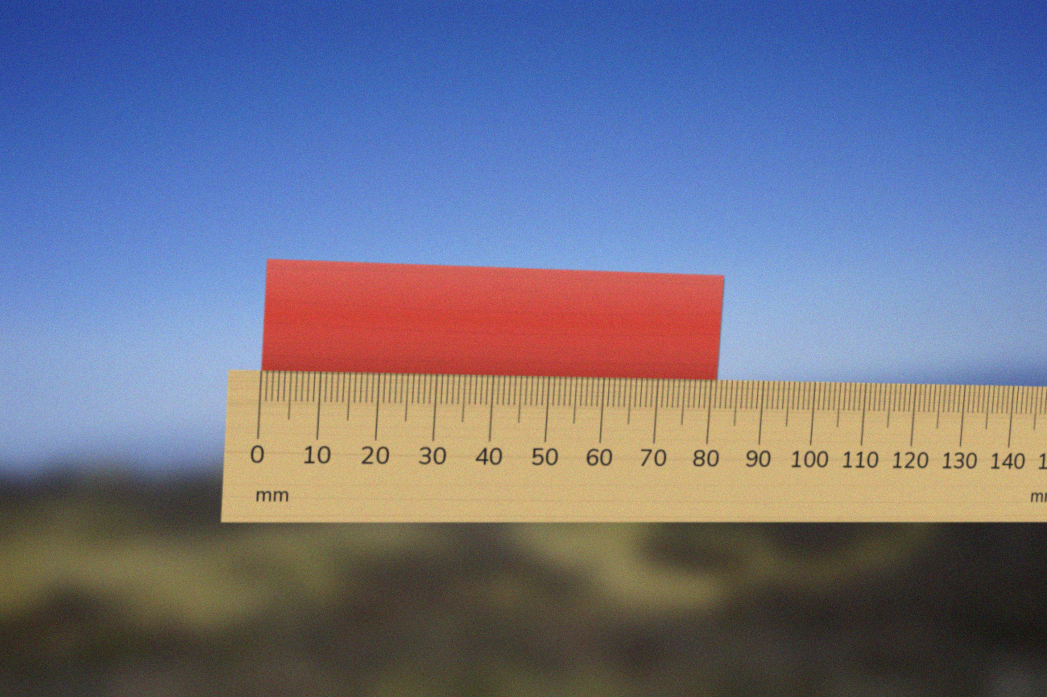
81; mm
